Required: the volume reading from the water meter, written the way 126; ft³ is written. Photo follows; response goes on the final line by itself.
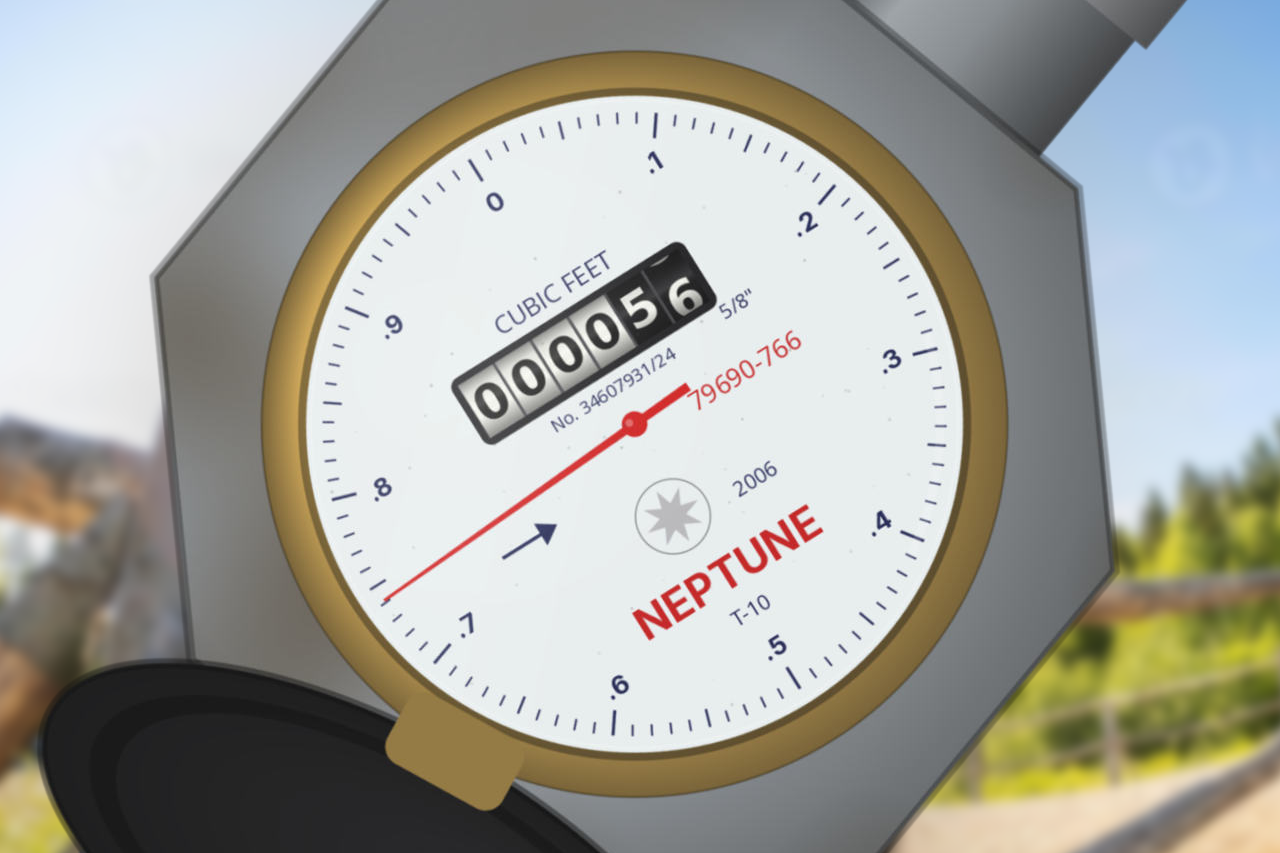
55.74; ft³
